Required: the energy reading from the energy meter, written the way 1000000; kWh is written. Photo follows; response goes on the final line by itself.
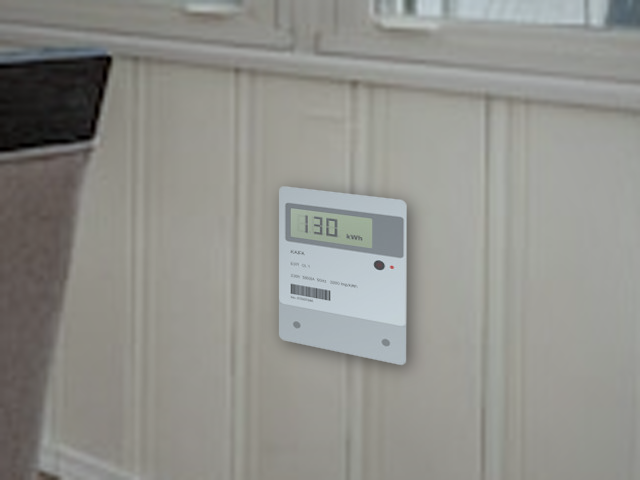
130; kWh
